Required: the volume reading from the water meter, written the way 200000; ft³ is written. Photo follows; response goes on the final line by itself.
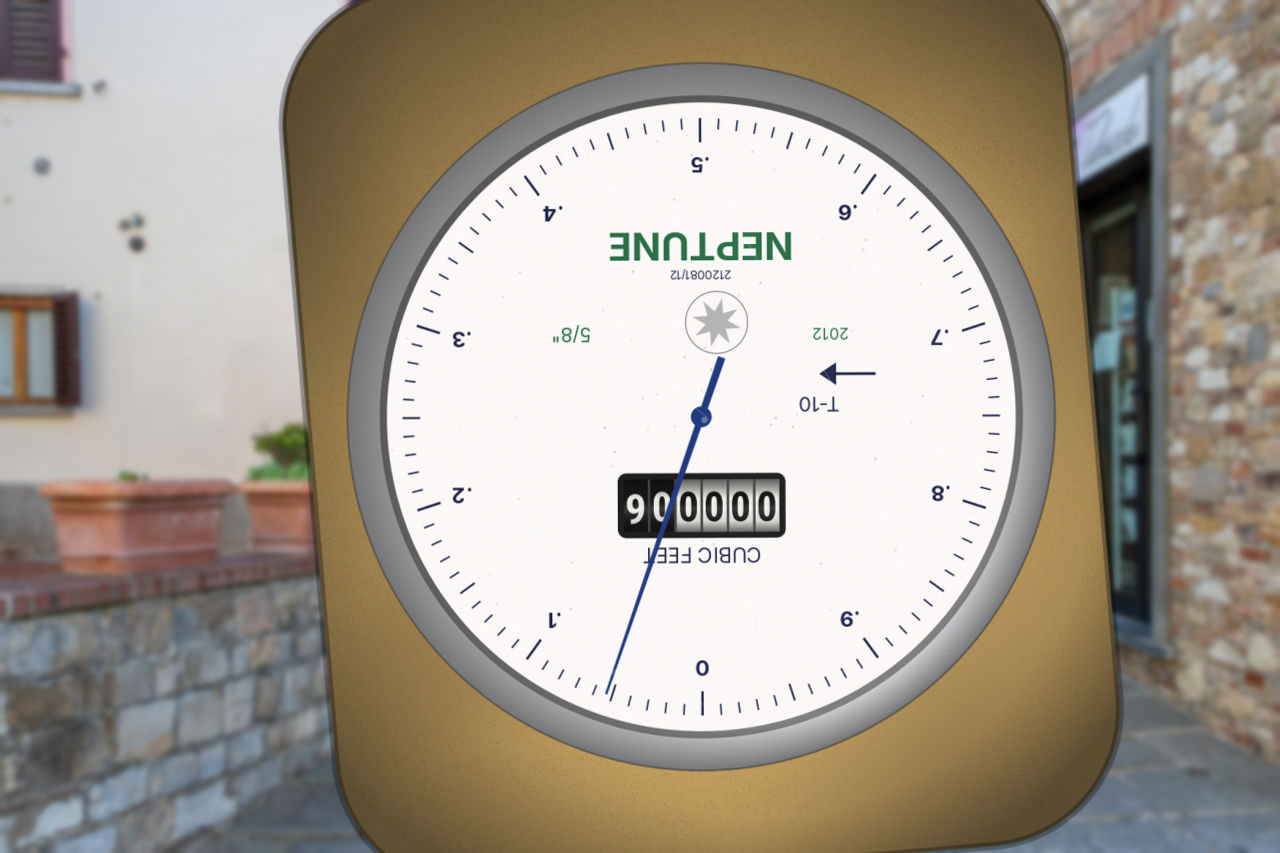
6.05; ft³
